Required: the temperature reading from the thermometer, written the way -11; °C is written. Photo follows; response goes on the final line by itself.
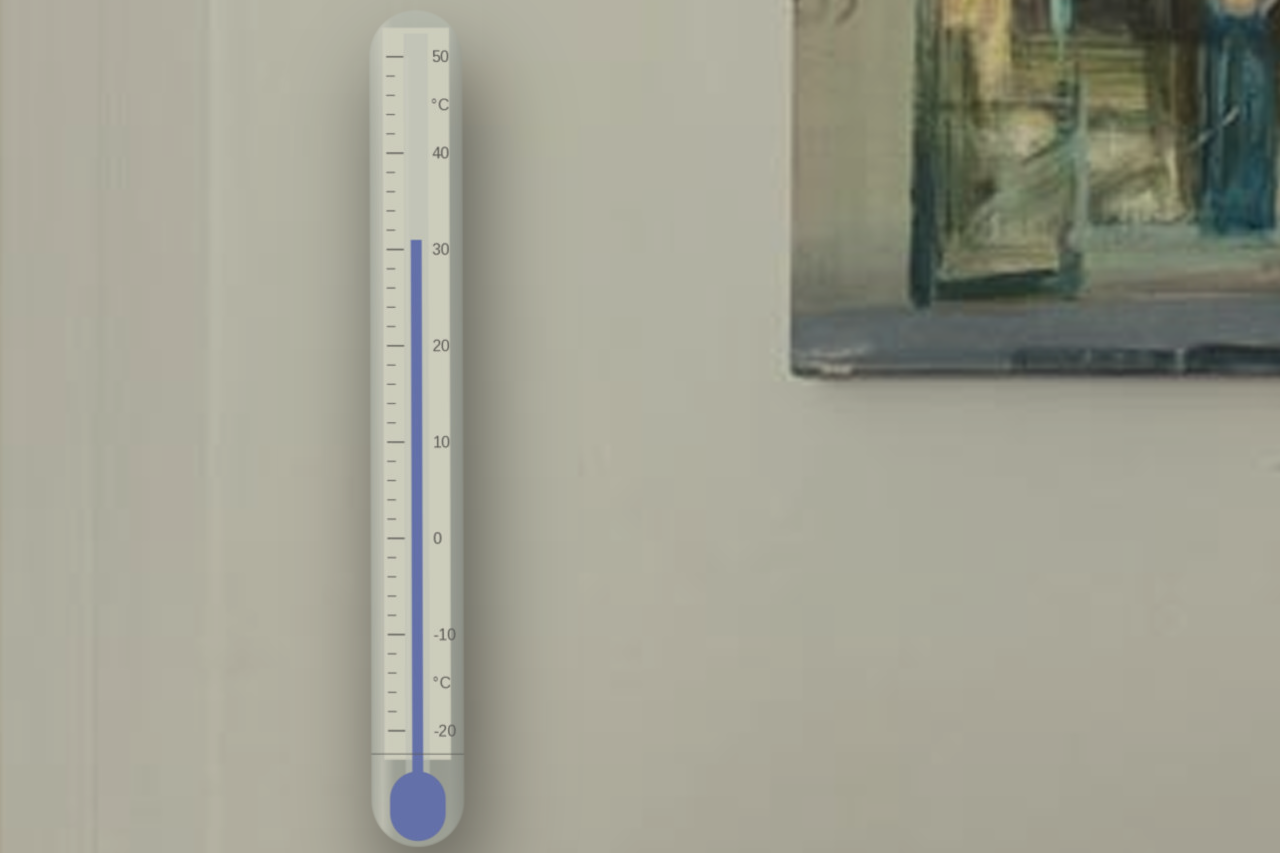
31; °C
